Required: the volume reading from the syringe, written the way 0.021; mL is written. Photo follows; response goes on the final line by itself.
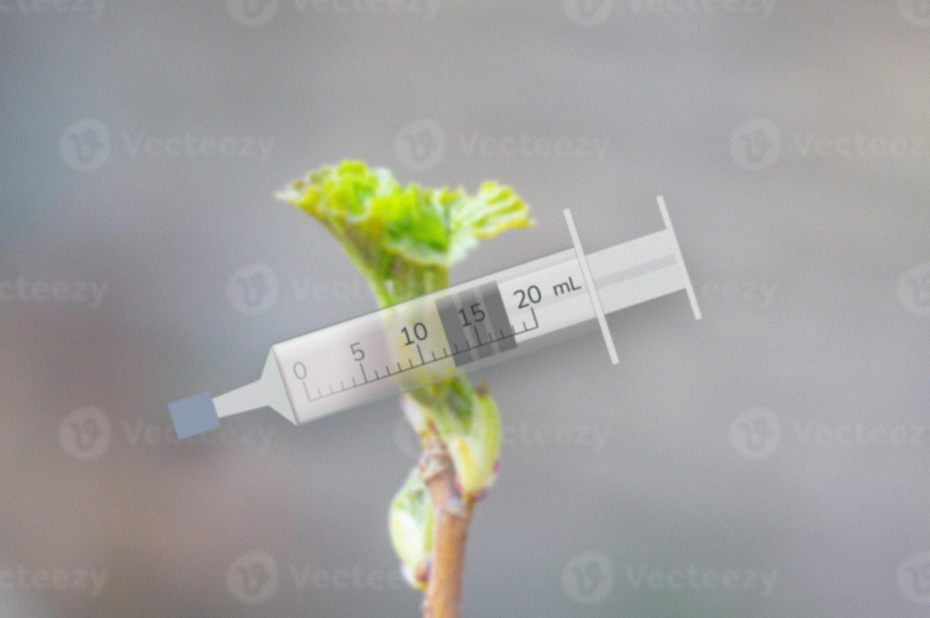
12.5; mL
